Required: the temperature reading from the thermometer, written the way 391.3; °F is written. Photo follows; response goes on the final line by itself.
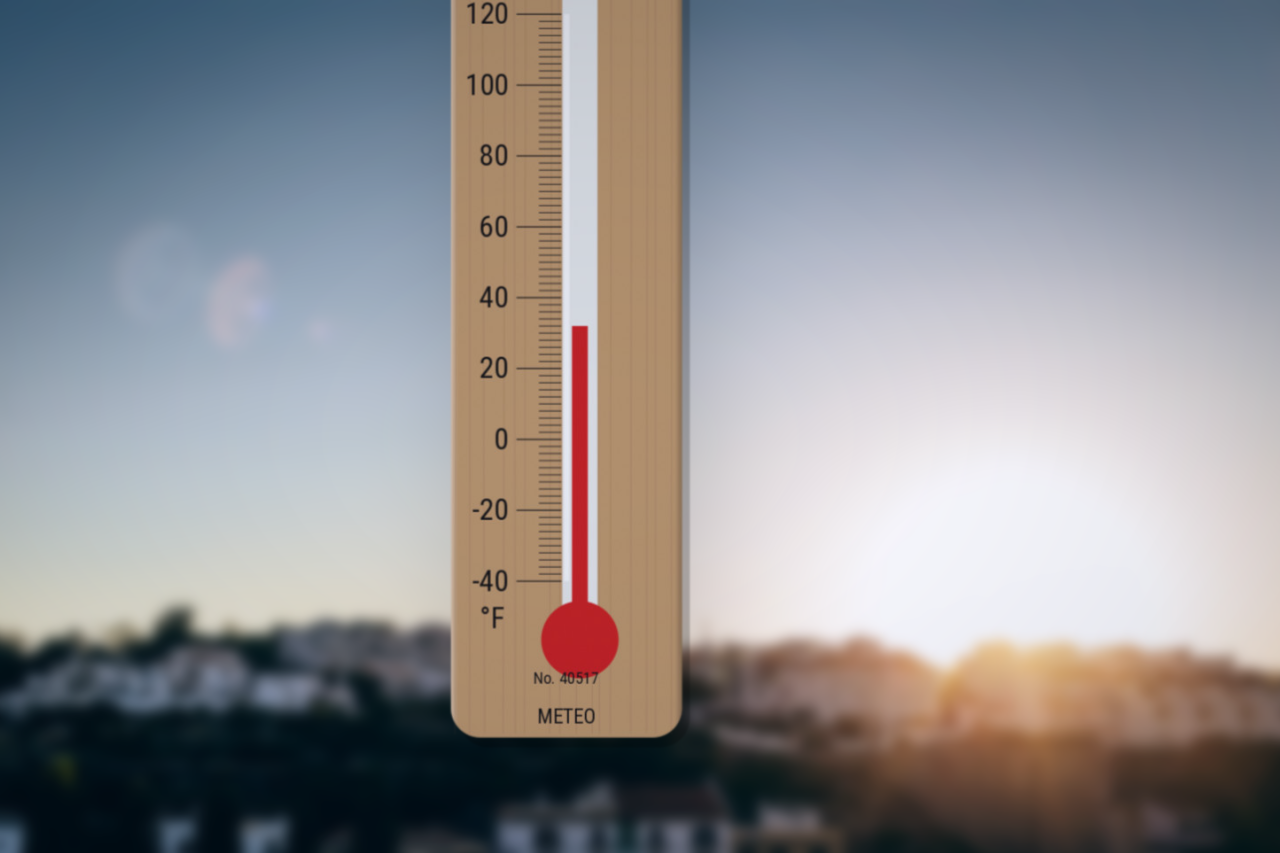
32; °F
